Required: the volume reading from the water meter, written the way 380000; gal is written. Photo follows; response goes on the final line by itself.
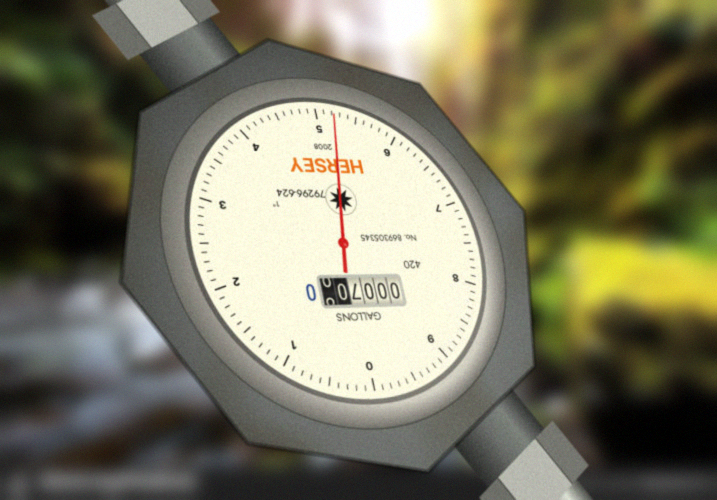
7085.2; gal
